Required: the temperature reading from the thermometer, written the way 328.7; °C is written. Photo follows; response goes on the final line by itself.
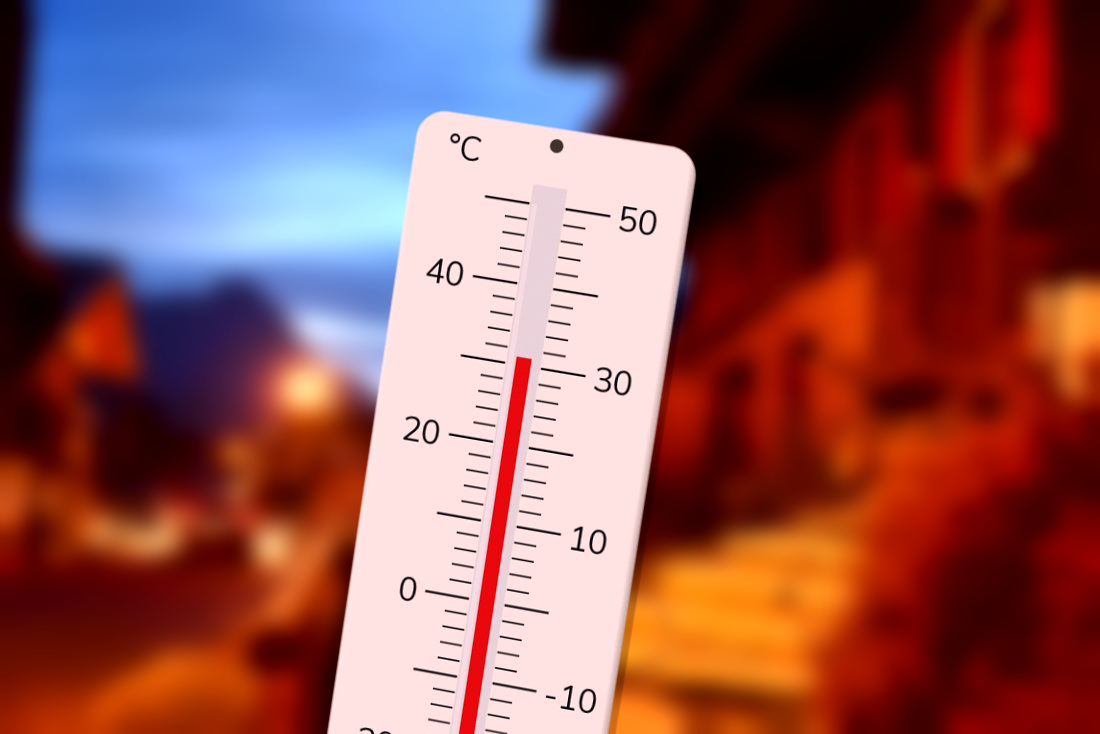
31; °C
